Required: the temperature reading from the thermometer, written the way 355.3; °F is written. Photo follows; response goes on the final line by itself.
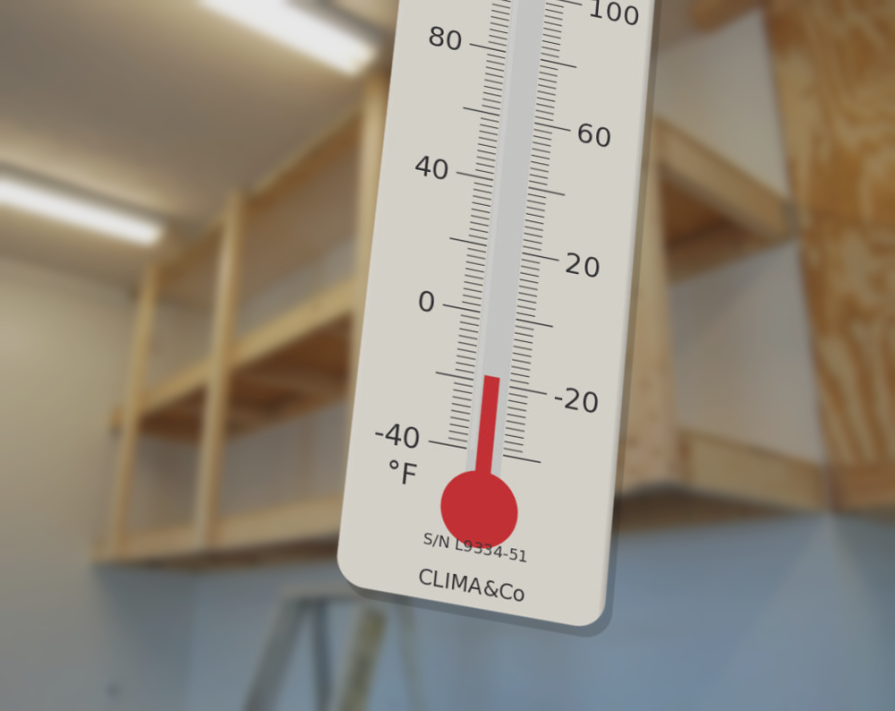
-18; °F
